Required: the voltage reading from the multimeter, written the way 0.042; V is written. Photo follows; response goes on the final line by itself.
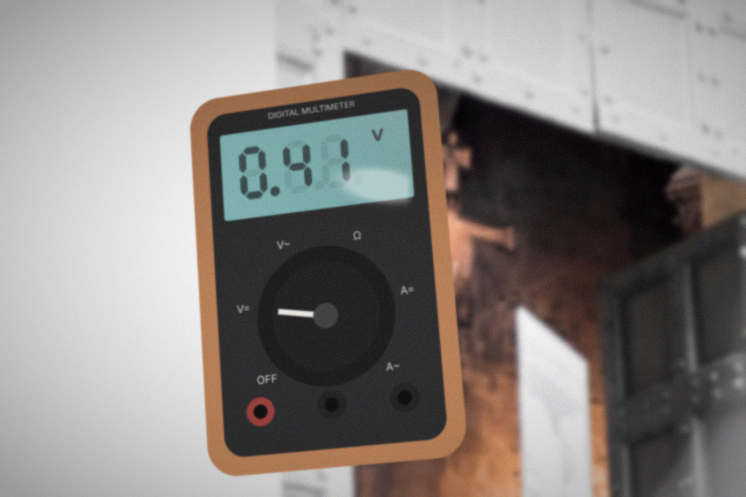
0.41; V
